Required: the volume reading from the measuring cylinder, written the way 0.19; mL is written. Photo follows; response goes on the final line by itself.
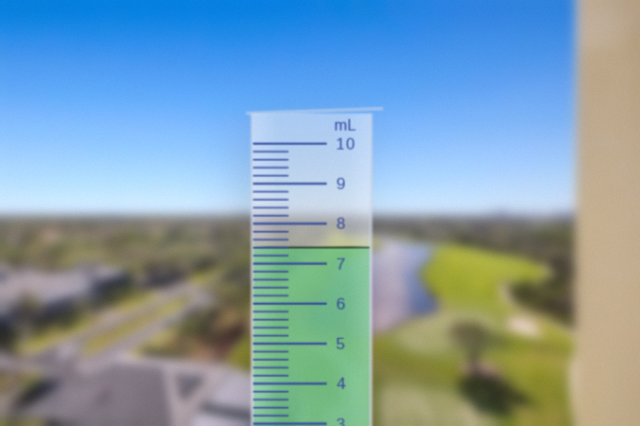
7.4; mL
